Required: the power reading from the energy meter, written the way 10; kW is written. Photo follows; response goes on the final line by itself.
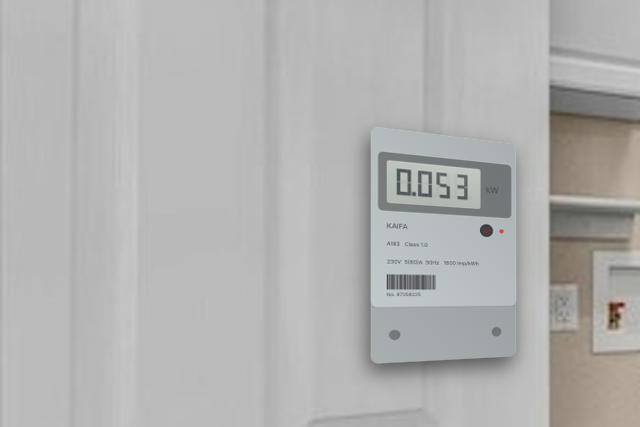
0.053; kW
